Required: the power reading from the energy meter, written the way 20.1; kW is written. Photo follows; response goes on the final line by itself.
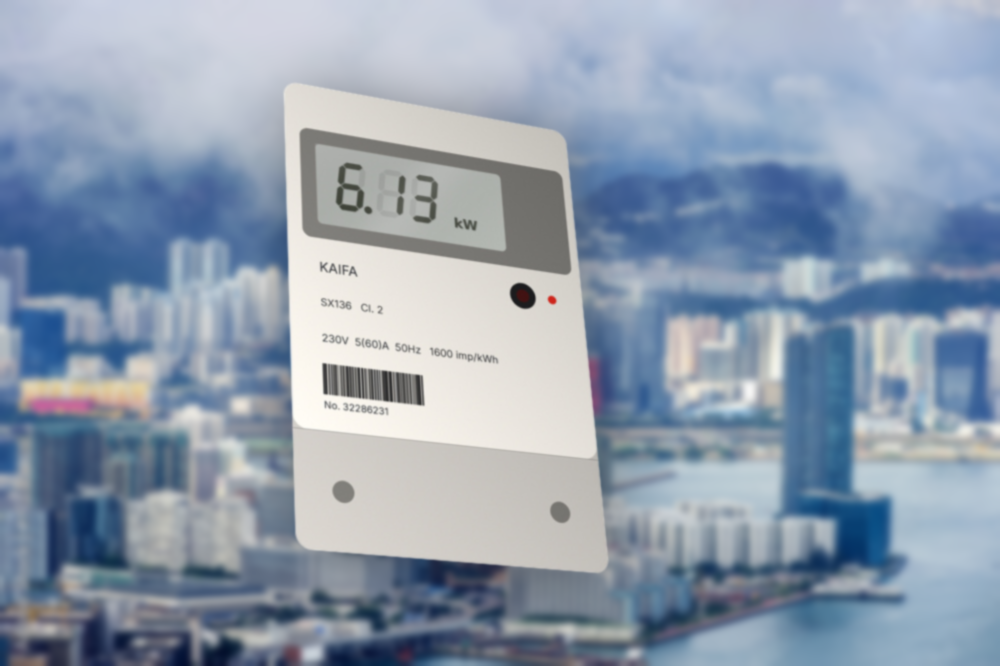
6.13; kW
